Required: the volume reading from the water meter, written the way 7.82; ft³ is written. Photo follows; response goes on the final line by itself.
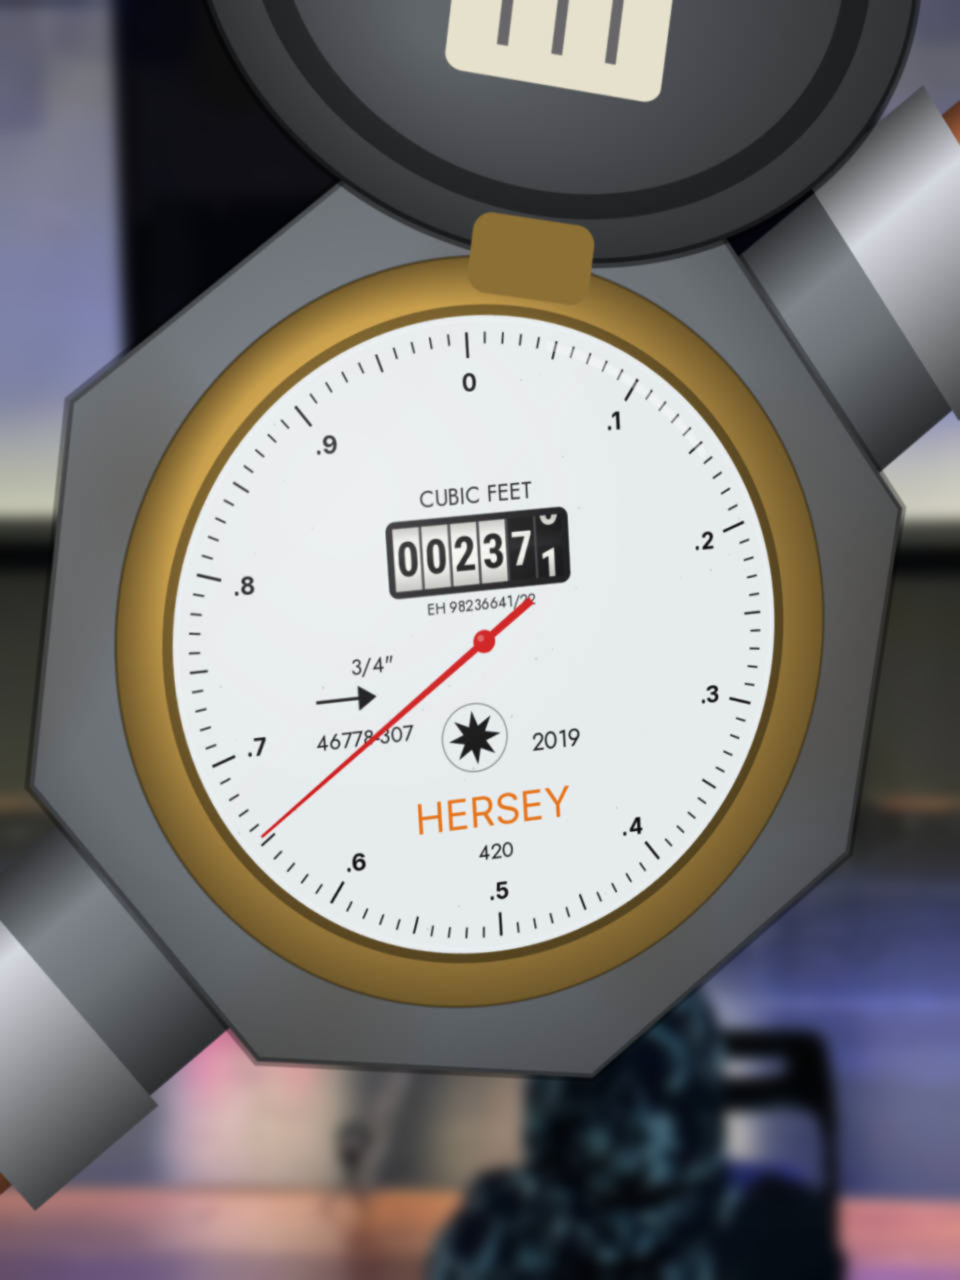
2370.65; ft³
